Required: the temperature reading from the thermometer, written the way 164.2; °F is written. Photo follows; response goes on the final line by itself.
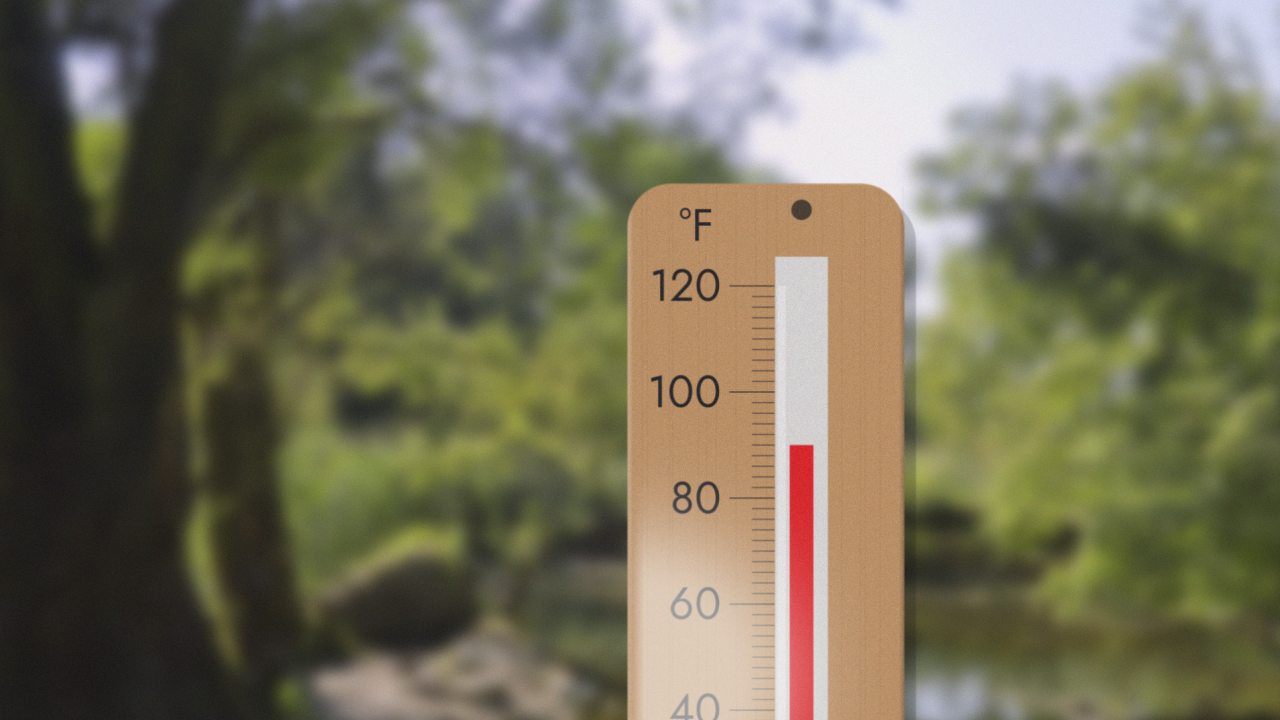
90; °F
